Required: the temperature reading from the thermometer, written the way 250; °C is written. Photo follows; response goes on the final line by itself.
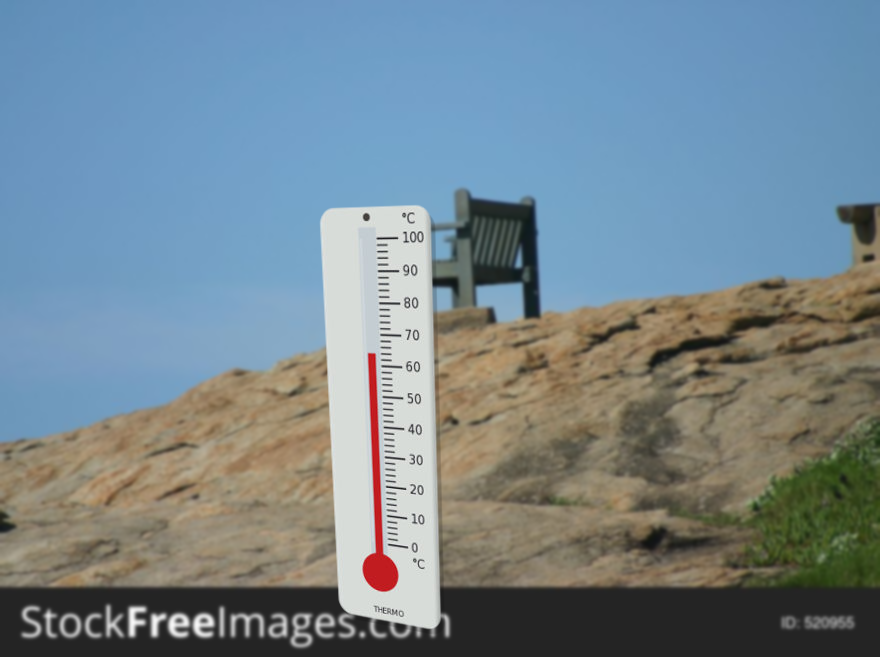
64; °C
